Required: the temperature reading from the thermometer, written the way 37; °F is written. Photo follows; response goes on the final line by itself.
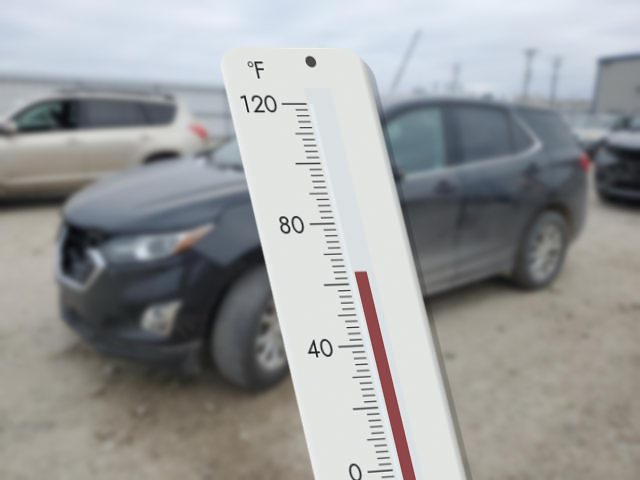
64; °F
